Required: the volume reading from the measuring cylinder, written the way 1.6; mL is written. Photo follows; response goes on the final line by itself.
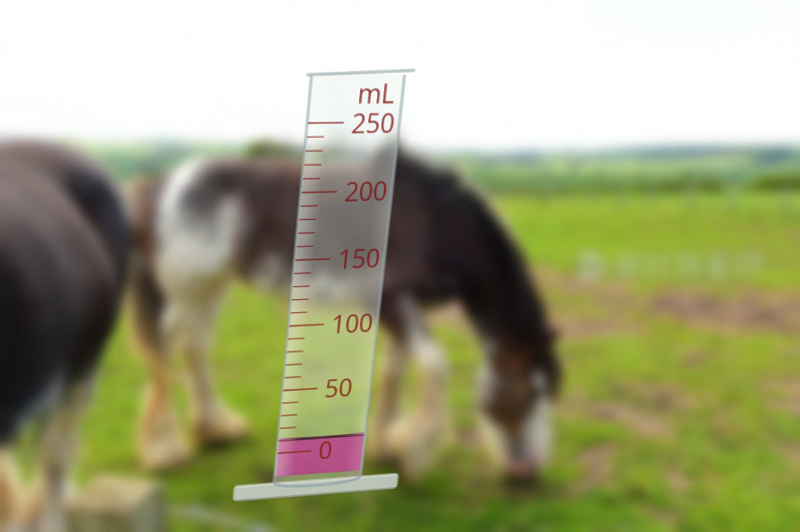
10; mL
